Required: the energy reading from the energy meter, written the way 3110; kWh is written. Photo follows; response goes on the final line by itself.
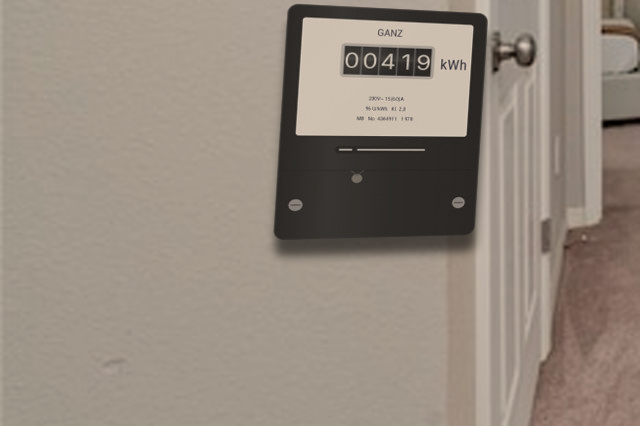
419; kWh
